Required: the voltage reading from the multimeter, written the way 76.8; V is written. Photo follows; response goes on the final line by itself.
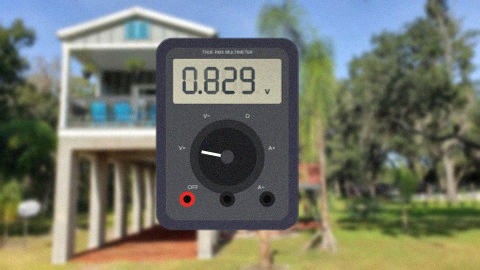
0.829; V
